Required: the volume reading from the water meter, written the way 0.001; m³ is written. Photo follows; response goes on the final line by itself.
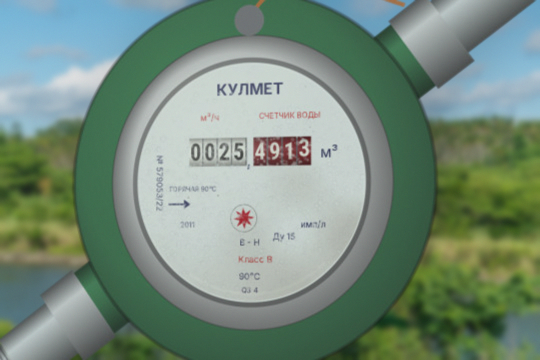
25.4913; m³
